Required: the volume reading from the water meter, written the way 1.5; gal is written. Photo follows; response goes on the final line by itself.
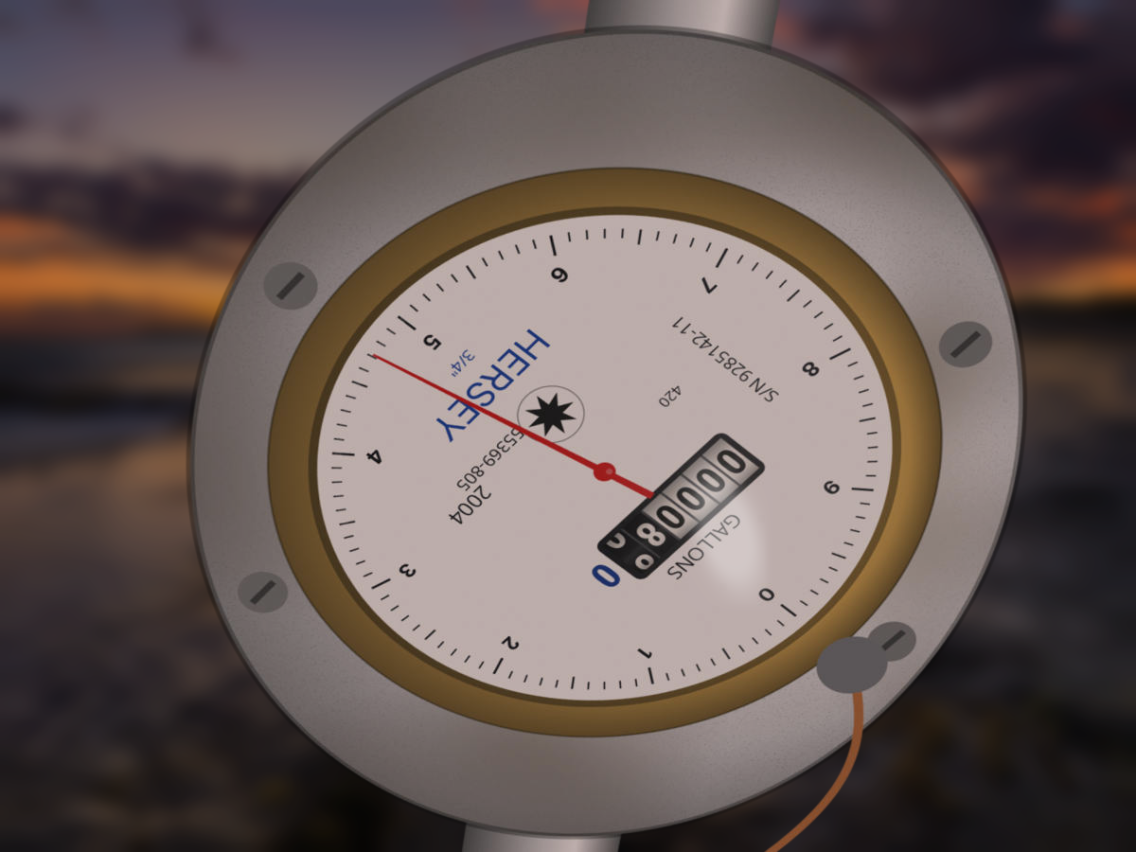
884.7; gal
